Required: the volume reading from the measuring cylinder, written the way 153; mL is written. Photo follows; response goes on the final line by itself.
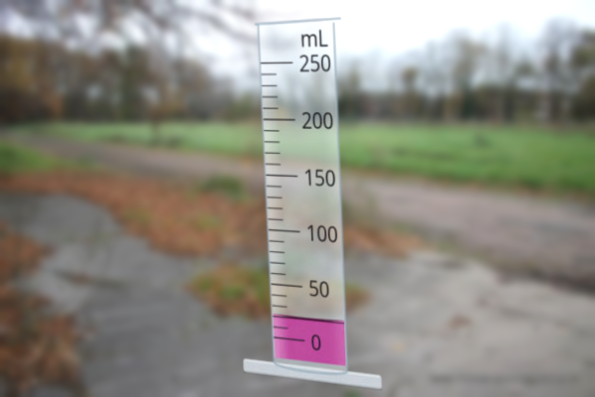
20; mL
